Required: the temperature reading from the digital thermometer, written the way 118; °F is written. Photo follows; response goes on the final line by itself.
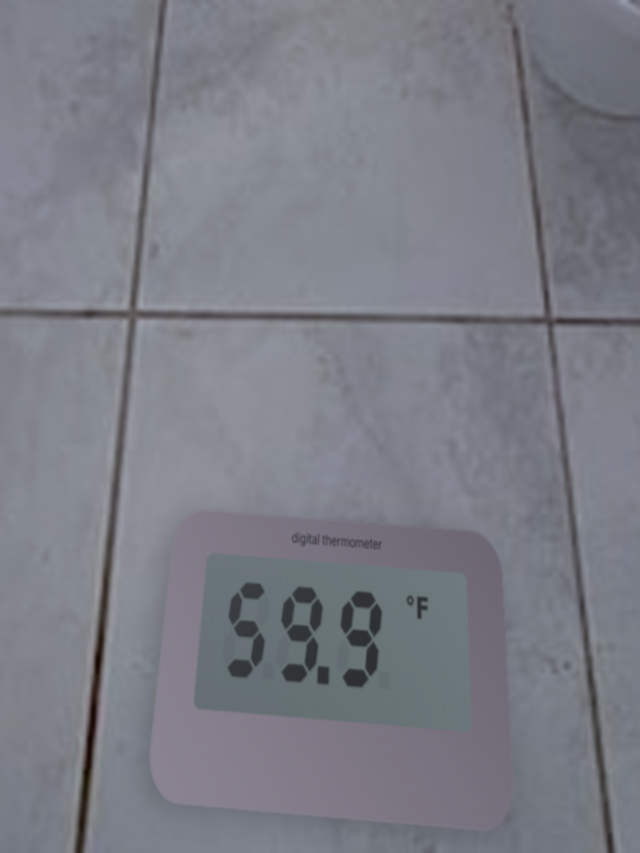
59.9; °F
